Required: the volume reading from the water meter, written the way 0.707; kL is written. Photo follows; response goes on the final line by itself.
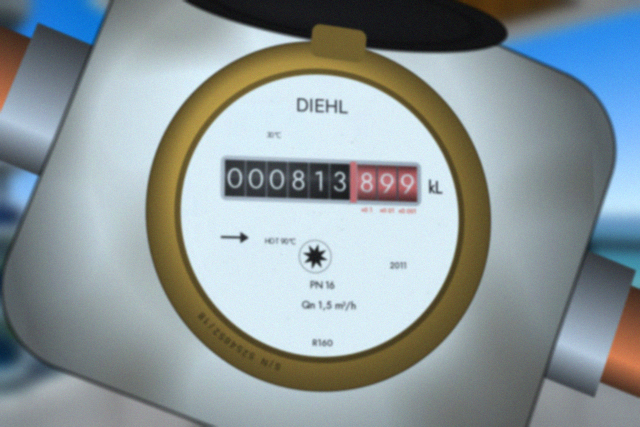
813.899; kL
